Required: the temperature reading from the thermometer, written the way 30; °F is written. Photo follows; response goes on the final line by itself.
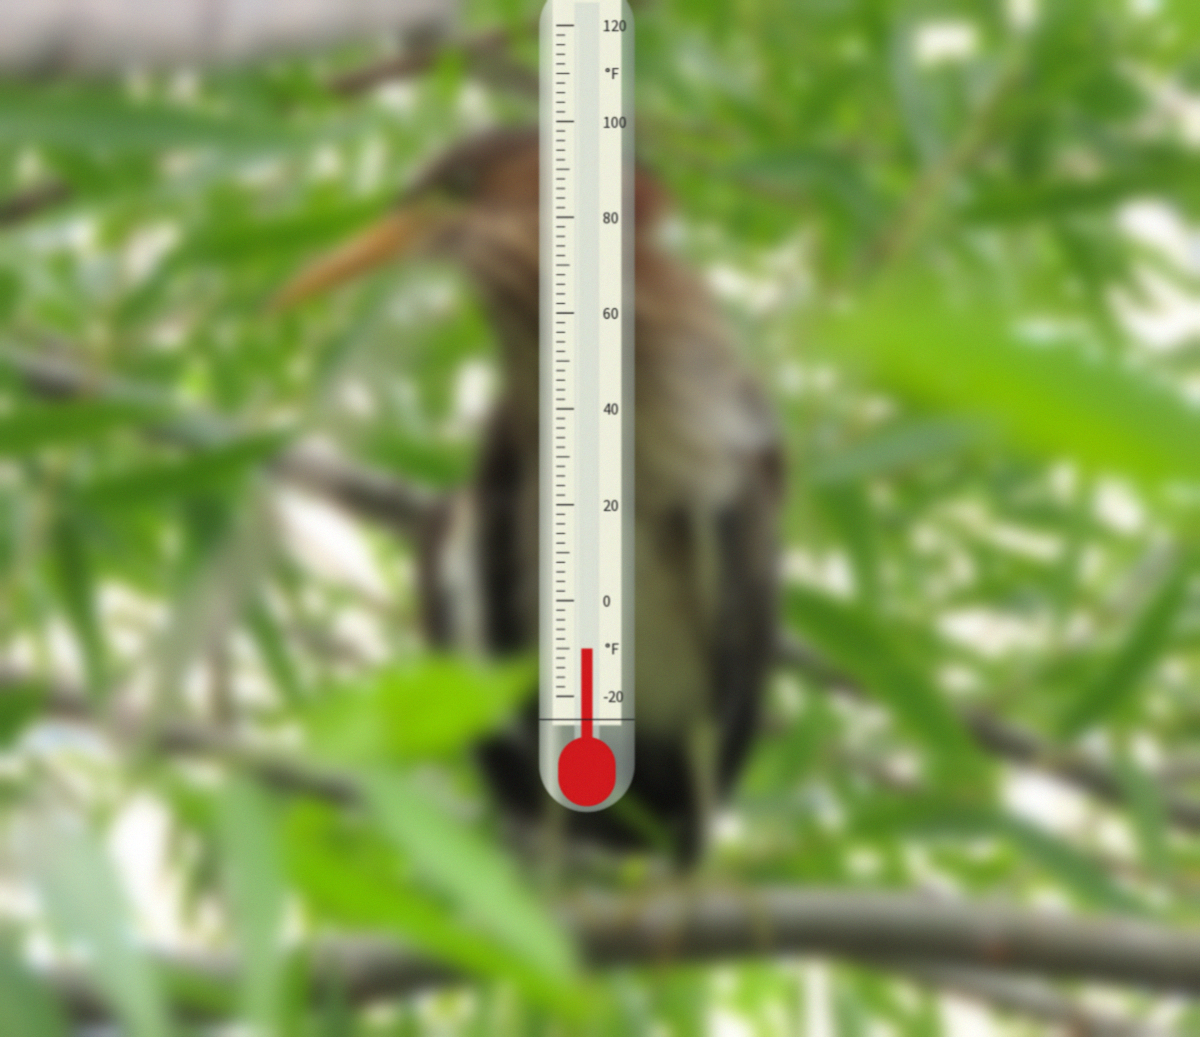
-10; °F
